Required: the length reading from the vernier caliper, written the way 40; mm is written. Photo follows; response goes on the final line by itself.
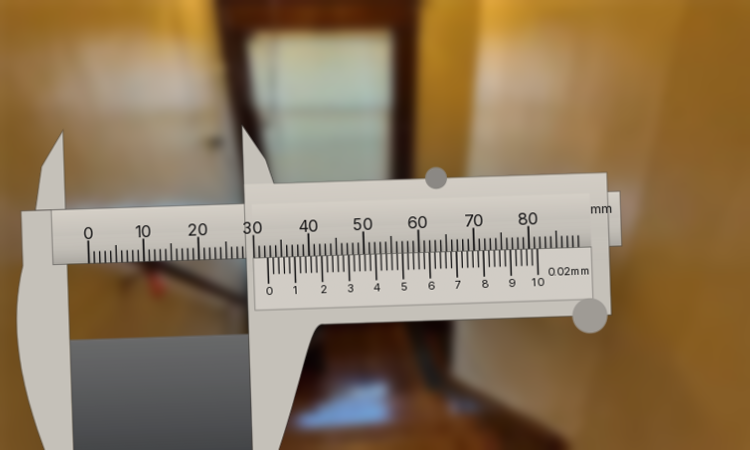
32.5; mm
